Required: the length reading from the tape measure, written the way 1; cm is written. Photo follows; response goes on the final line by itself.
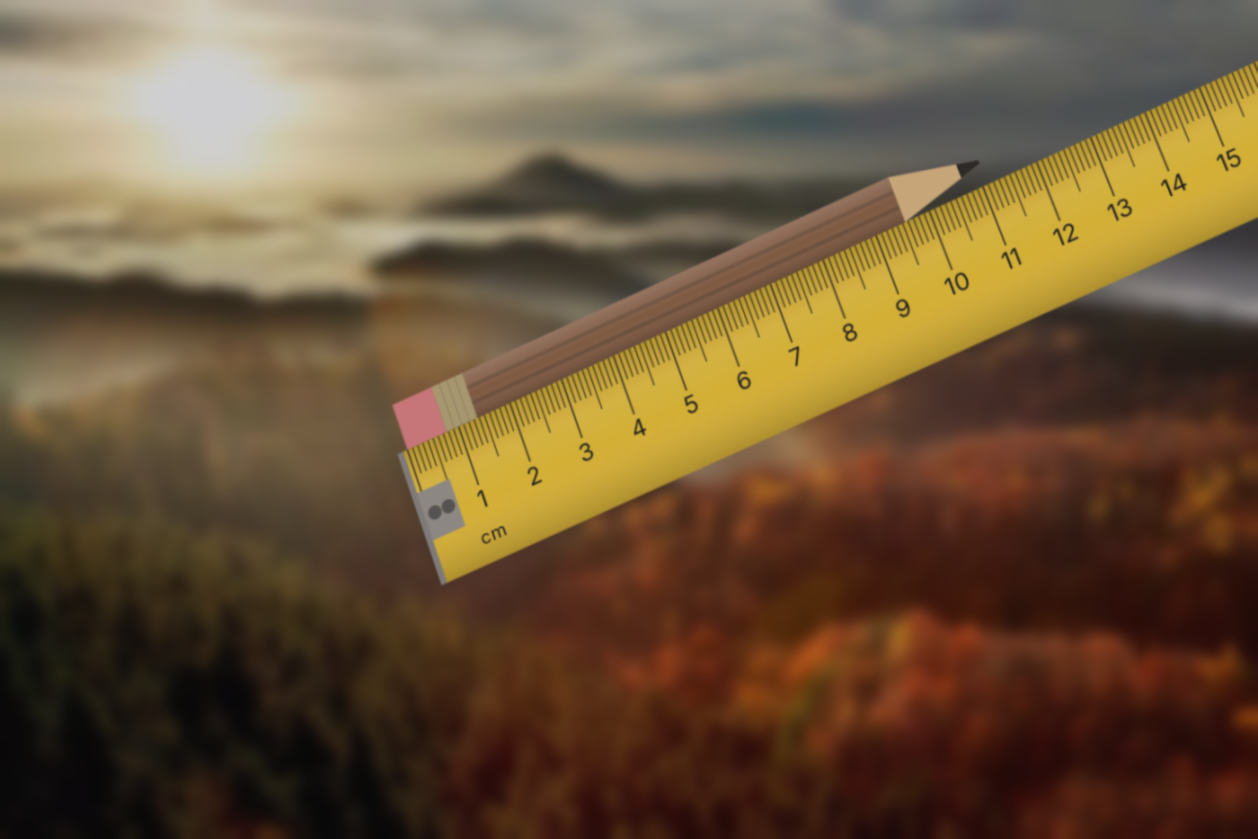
11.1; cm
